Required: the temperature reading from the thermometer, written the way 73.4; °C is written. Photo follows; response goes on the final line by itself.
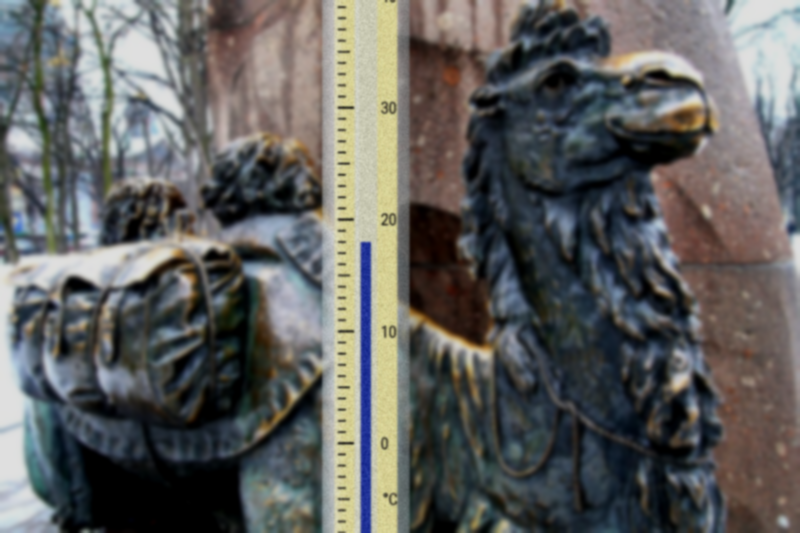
18; °C
